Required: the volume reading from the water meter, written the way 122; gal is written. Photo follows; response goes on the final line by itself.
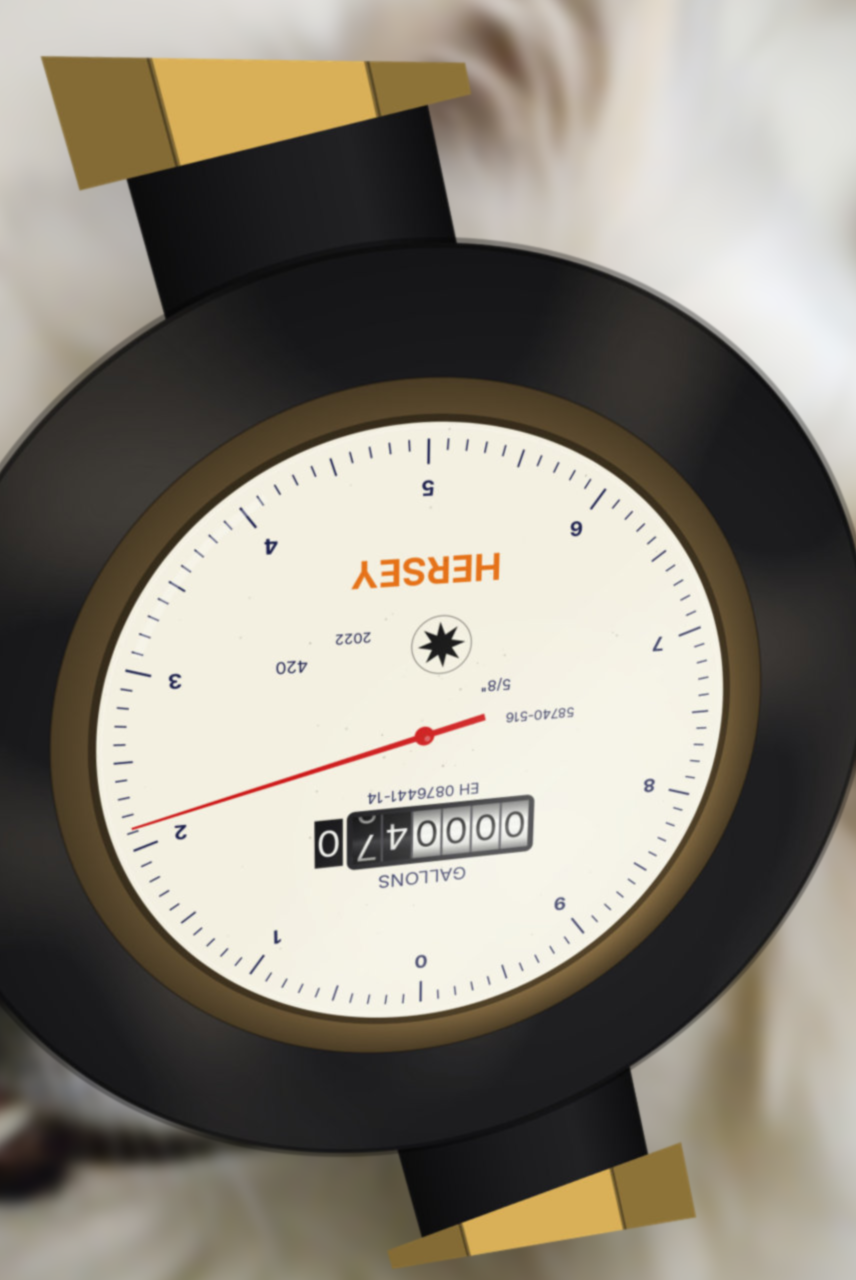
472.1; gal
